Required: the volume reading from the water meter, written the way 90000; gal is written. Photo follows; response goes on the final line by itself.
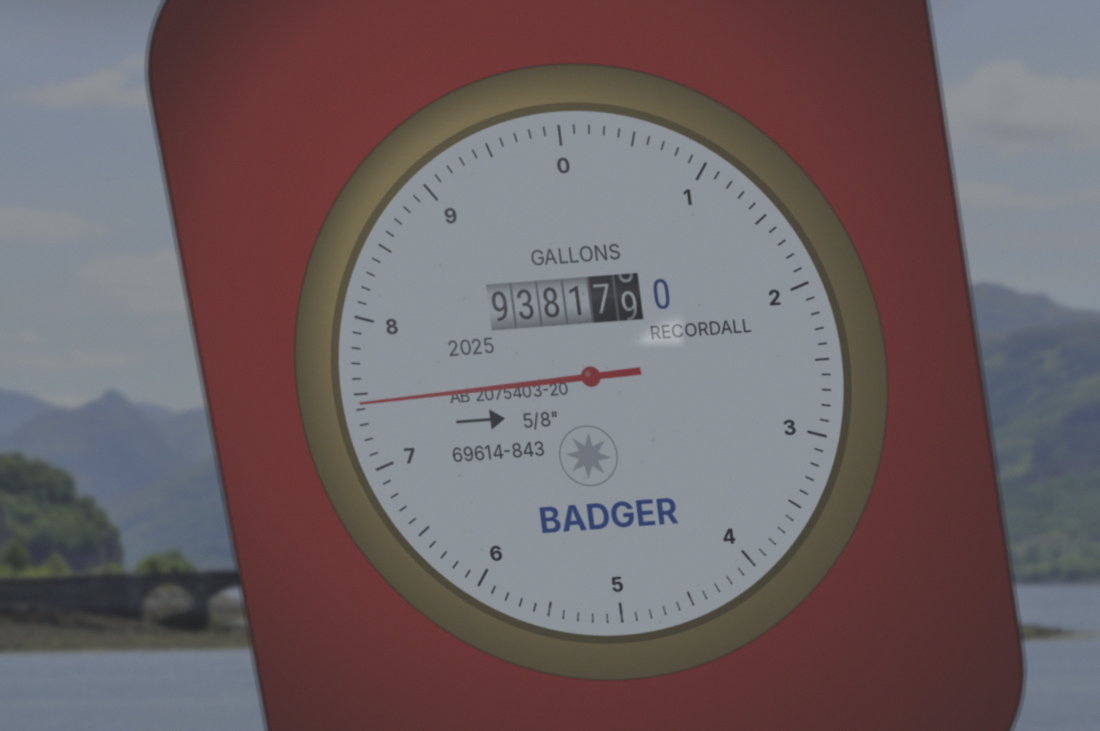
9381787.4; gal
